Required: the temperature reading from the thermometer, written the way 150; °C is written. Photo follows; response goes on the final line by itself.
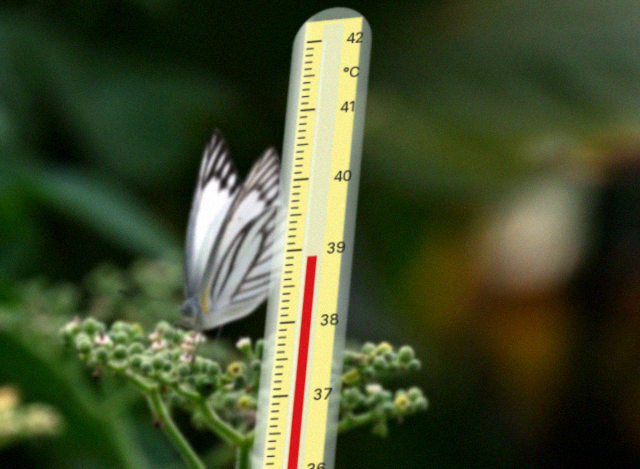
38.9; °C
